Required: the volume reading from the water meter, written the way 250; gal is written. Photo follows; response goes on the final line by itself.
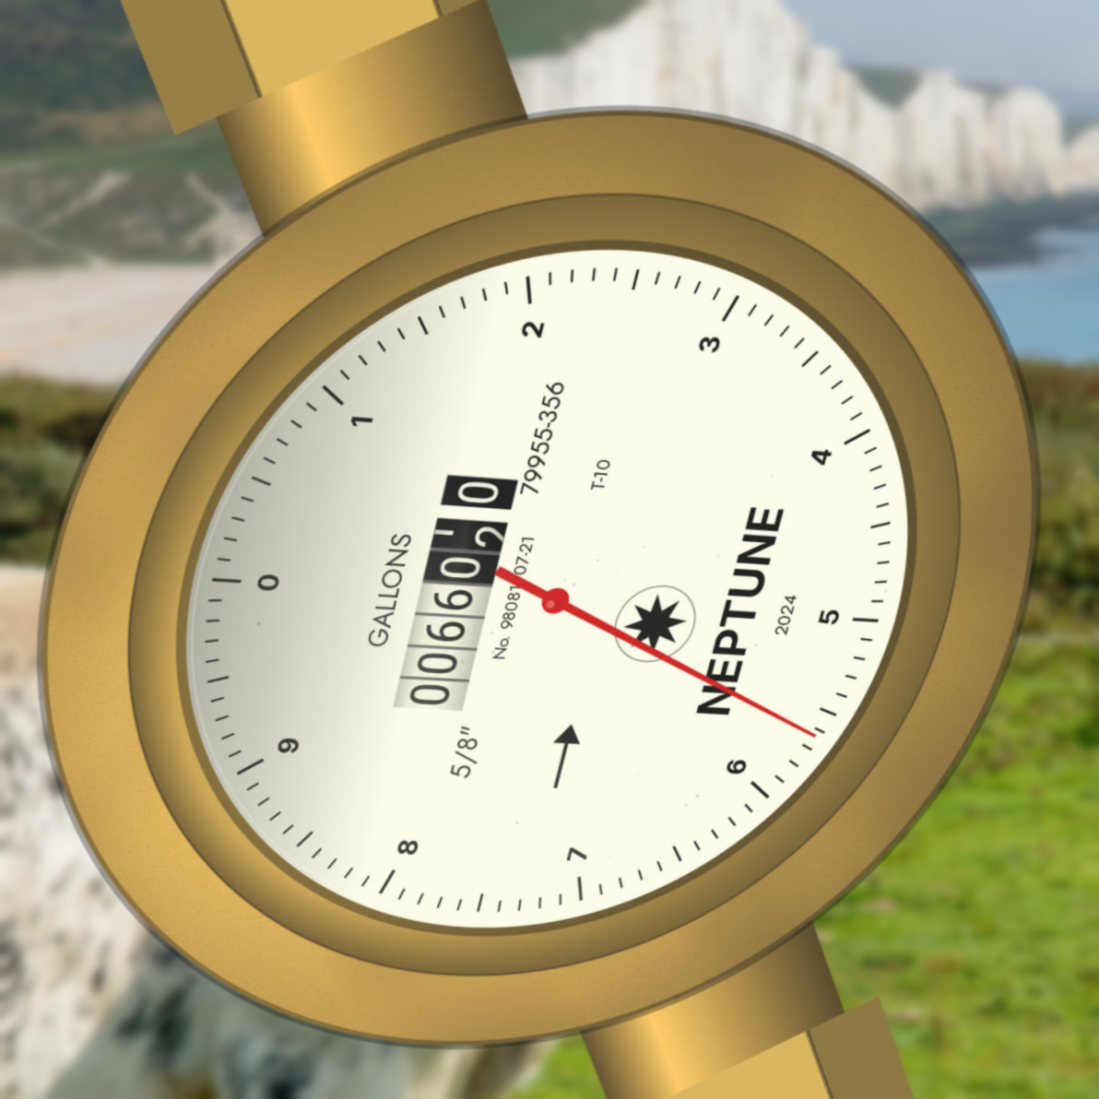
66015.6; gal
